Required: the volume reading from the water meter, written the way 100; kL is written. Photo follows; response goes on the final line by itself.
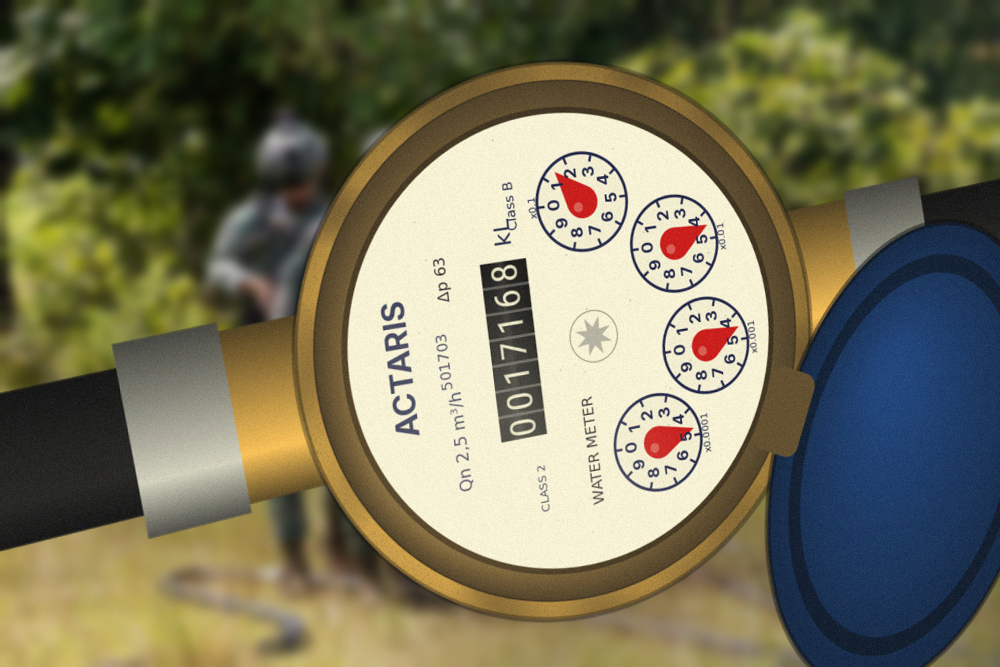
17168.1444; kL
